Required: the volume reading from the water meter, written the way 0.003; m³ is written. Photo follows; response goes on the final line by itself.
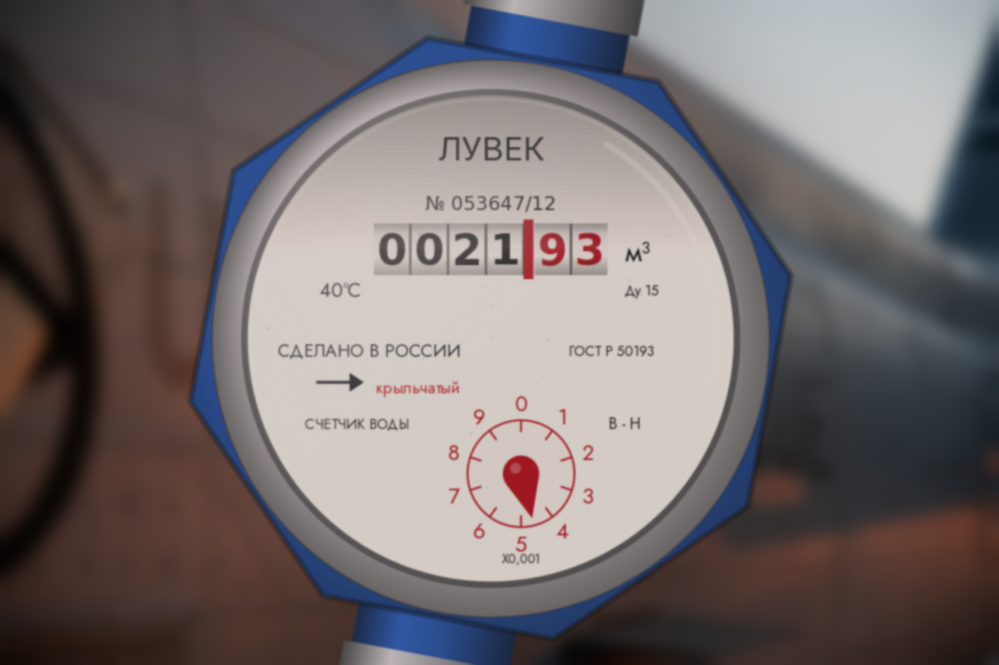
21.934; m³
